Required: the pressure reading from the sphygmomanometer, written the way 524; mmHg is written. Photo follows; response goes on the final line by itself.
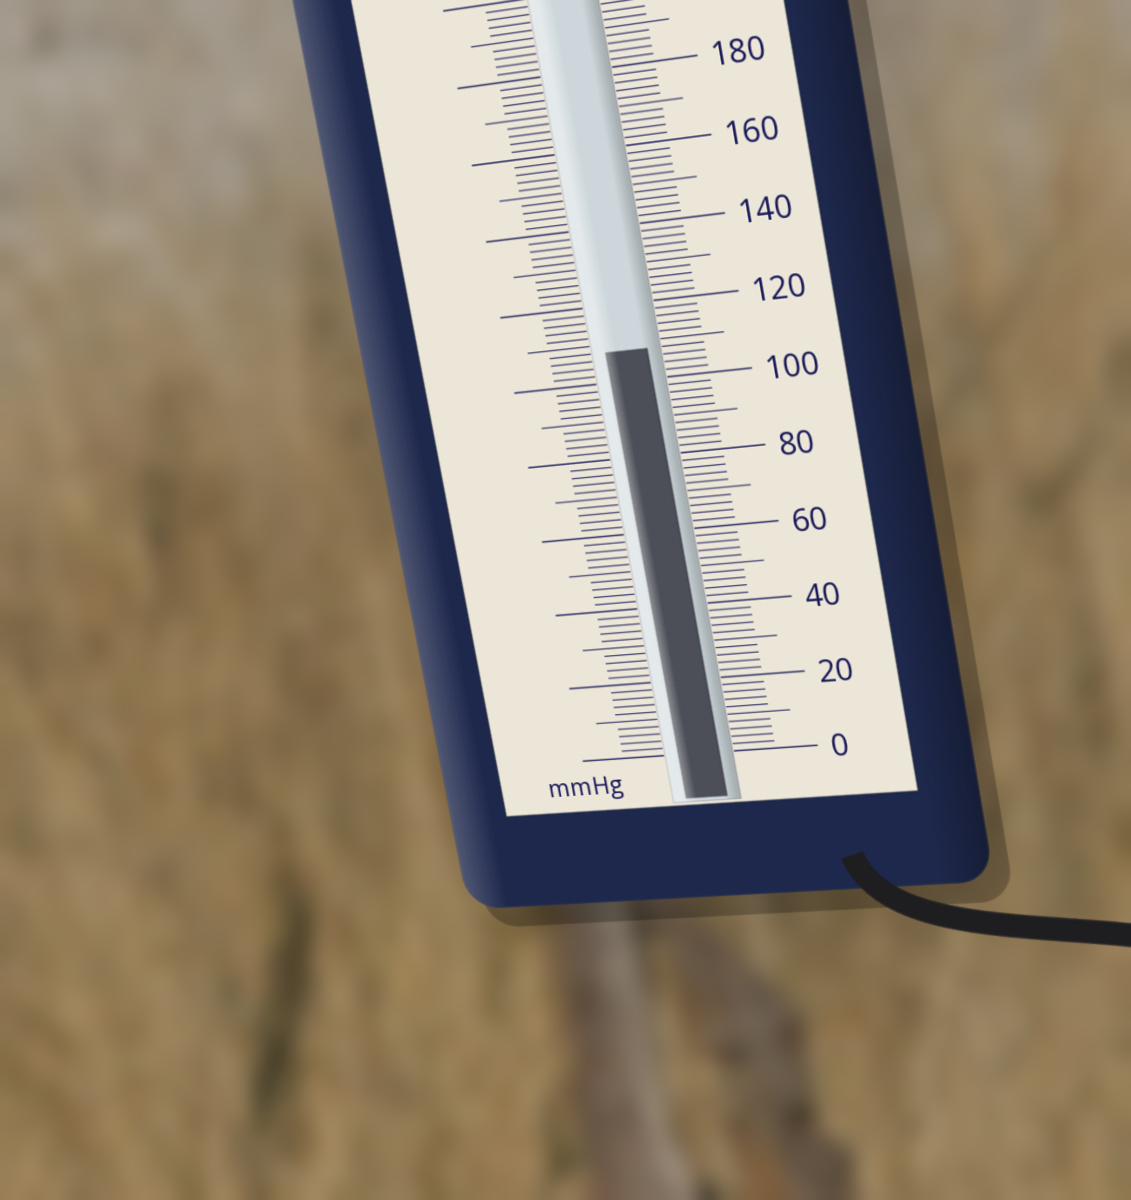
108; mmHg
